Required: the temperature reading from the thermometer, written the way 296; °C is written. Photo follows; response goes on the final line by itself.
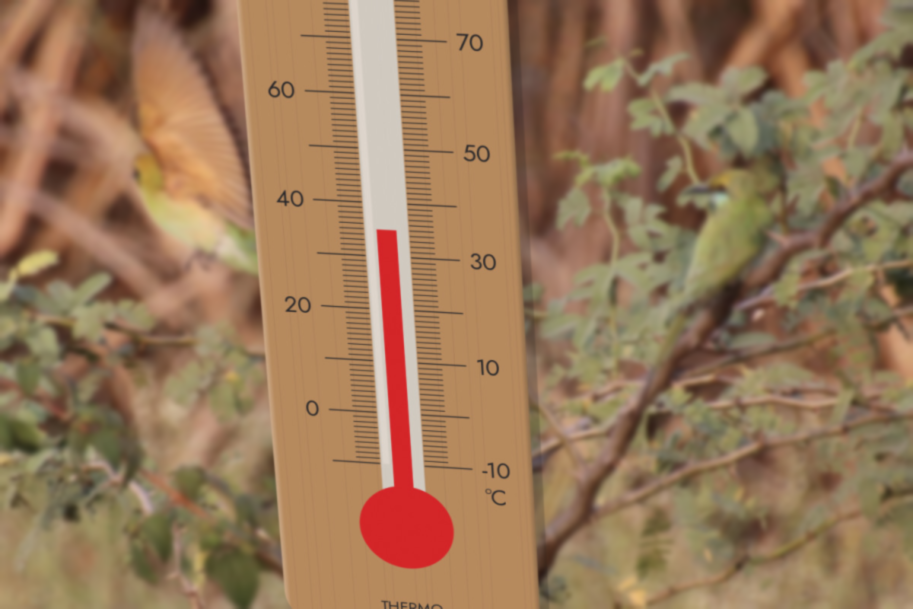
35; °C
